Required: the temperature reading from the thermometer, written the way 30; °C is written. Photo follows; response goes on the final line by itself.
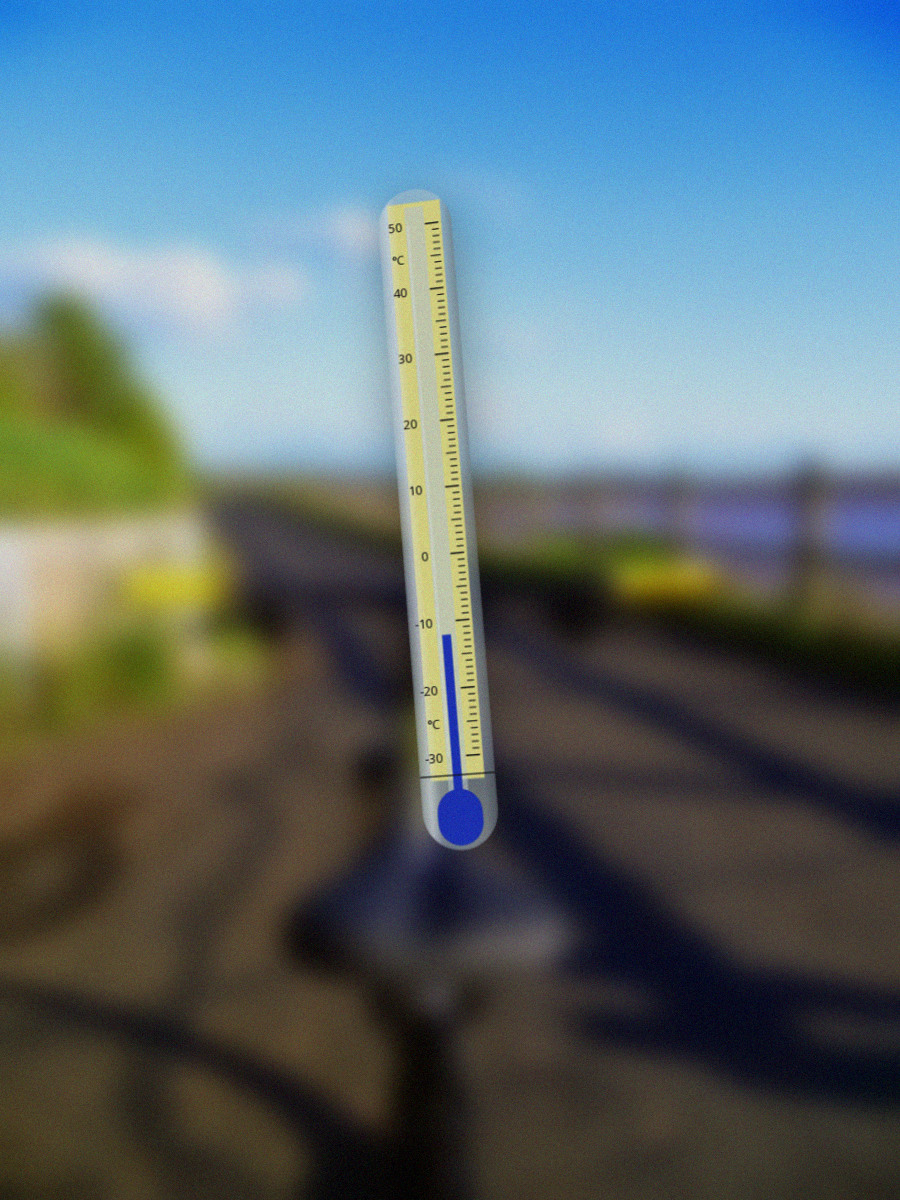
-12; °C
